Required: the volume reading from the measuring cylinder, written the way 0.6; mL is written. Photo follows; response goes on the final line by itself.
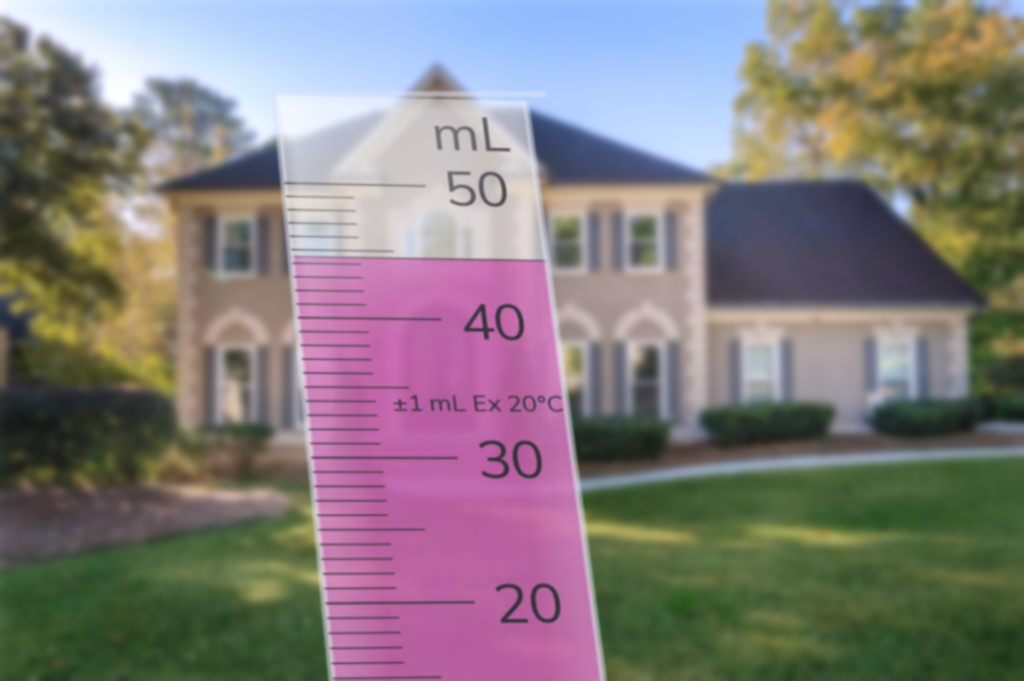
44.5; mL
